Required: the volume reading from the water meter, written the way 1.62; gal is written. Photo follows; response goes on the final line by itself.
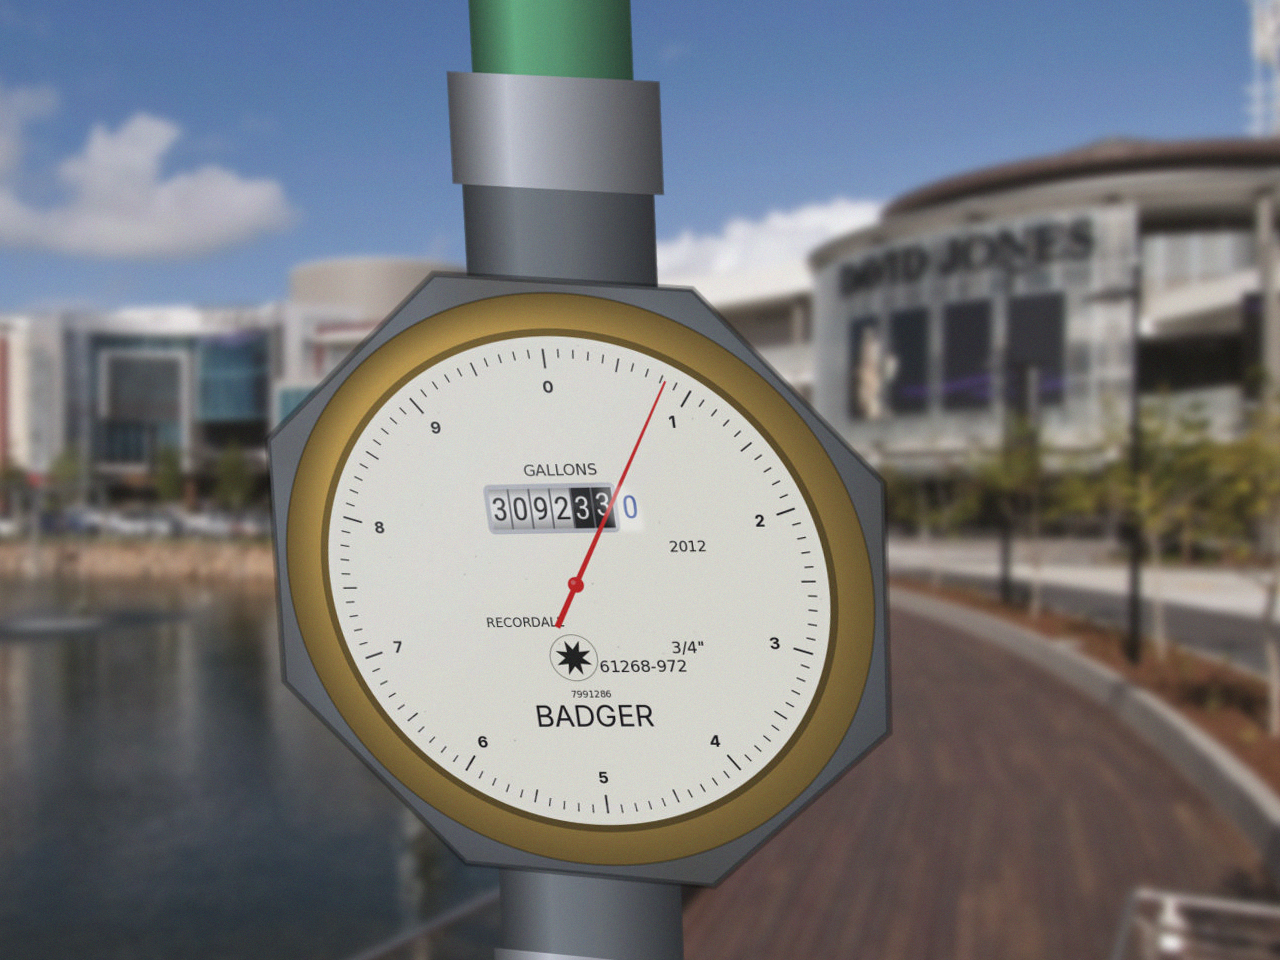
3092330.8; gal
